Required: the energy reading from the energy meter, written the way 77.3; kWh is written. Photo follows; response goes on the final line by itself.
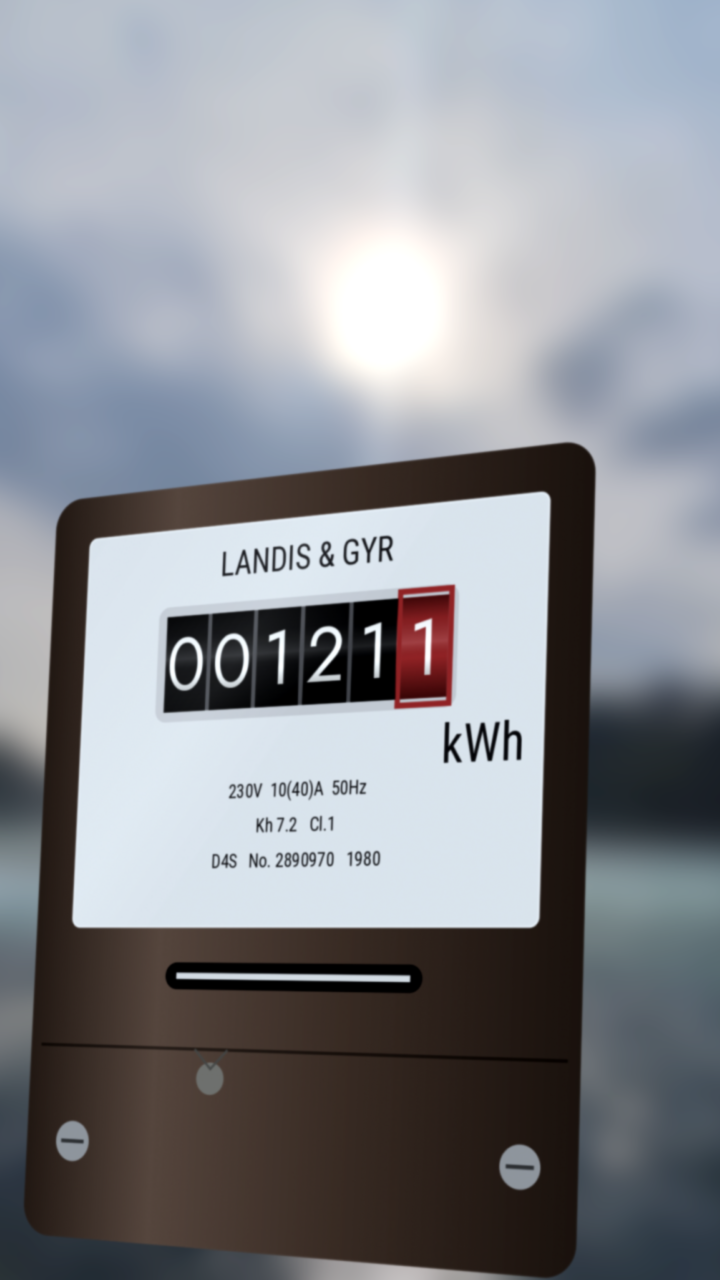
121.1; kWh
